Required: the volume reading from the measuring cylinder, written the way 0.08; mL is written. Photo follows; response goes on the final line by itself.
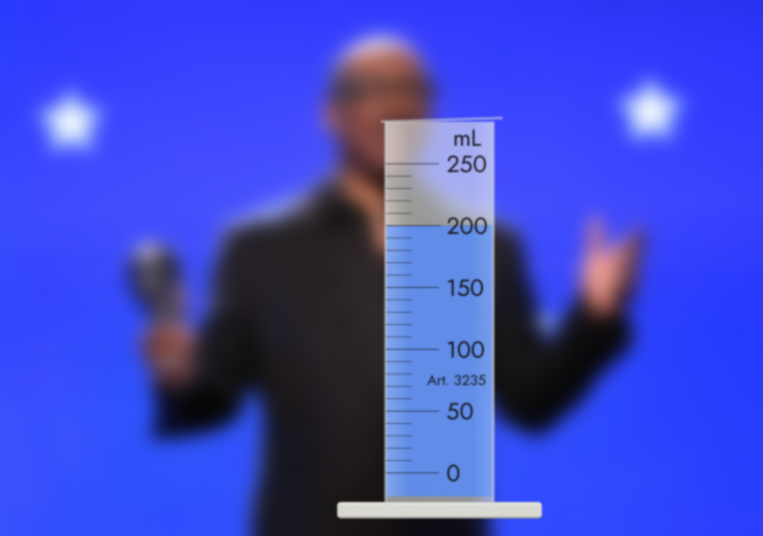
200; mL
